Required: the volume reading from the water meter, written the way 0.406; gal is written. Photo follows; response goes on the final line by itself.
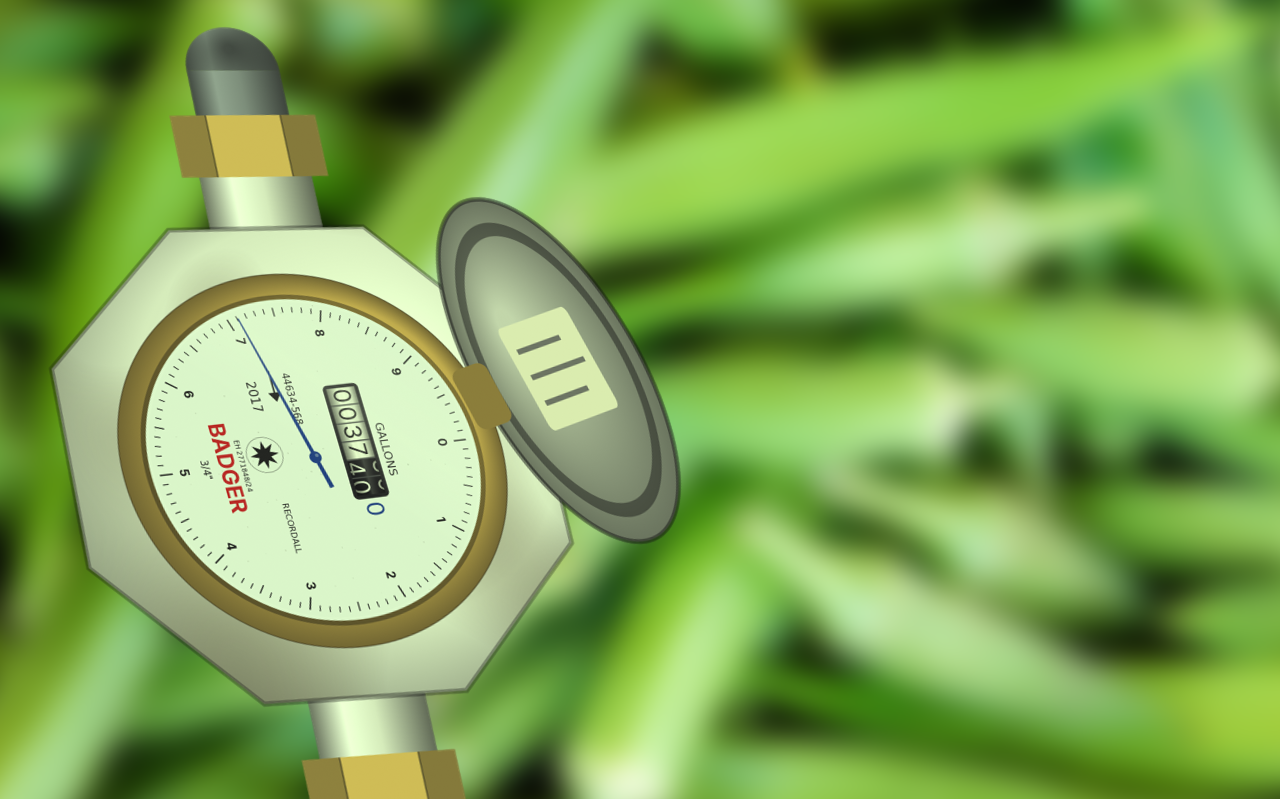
37397.1; gal
